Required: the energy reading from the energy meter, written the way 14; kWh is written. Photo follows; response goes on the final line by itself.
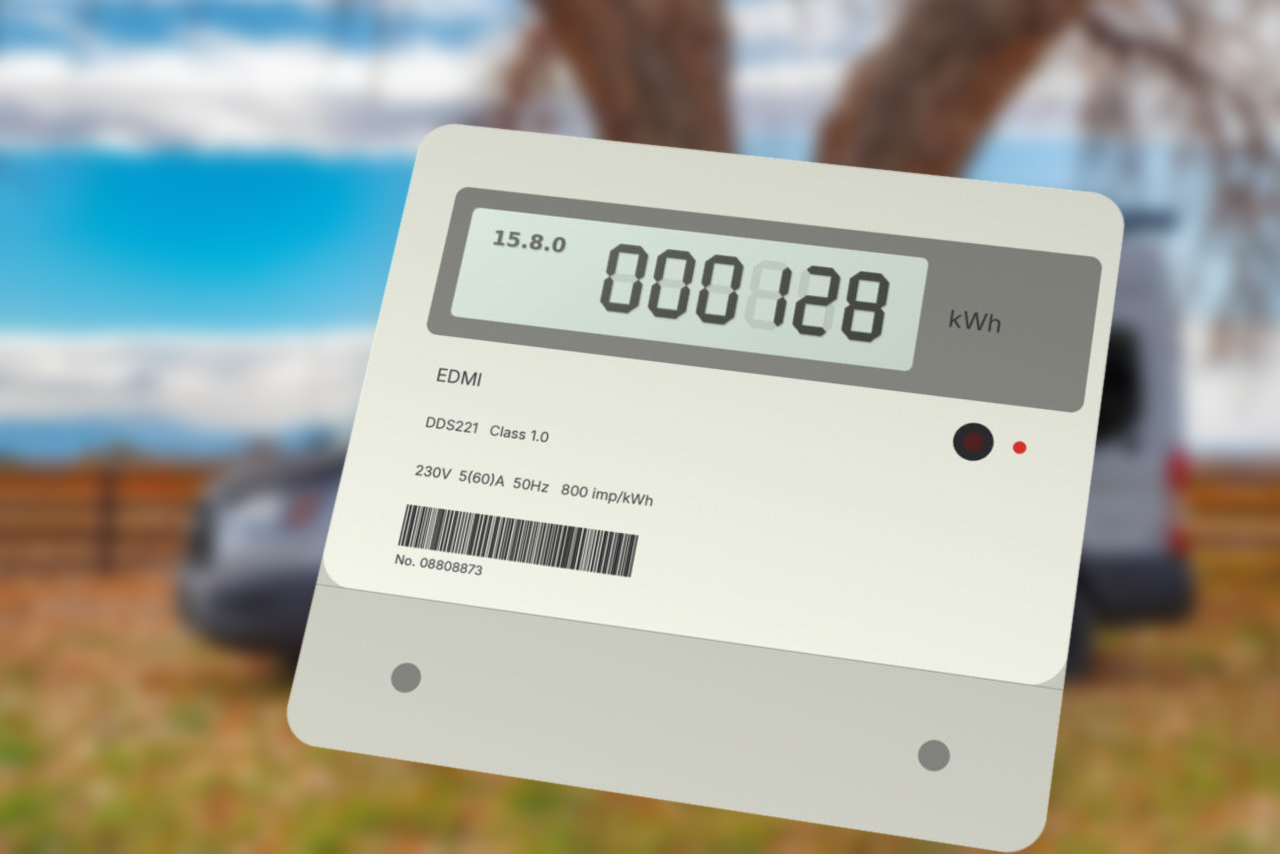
128; kWh
